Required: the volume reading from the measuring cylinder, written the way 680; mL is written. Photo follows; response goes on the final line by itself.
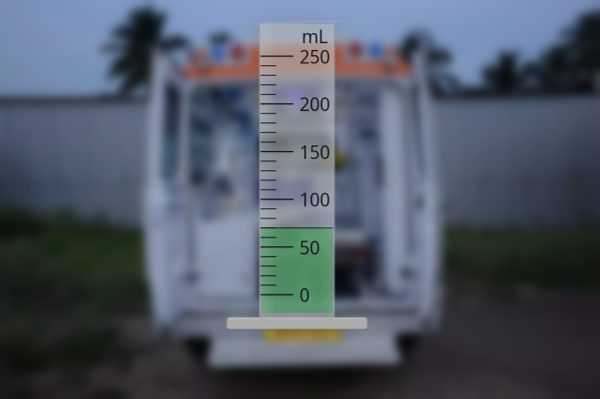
70; mL
